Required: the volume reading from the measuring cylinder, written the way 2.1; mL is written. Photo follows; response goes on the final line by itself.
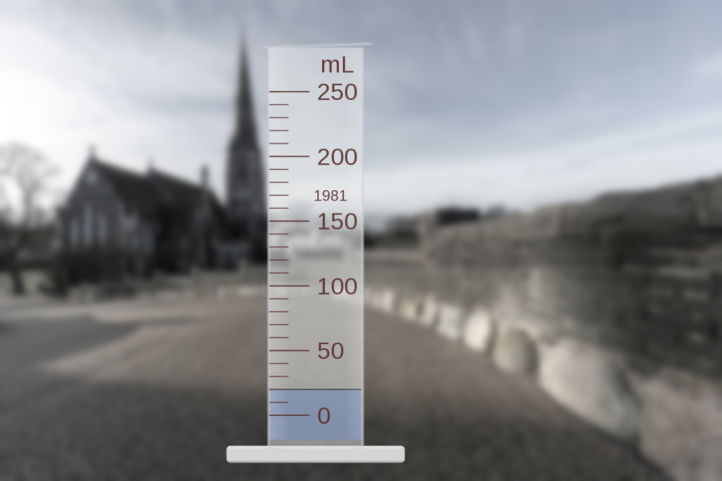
20; mL
